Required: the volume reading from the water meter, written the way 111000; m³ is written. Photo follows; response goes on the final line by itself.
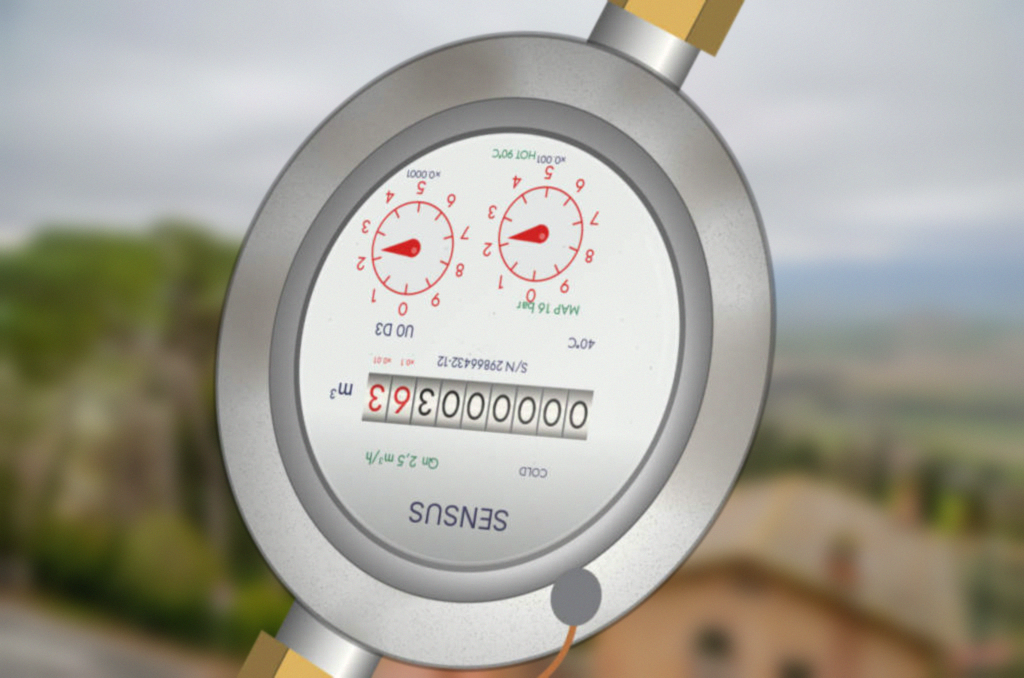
3.6322; m³
